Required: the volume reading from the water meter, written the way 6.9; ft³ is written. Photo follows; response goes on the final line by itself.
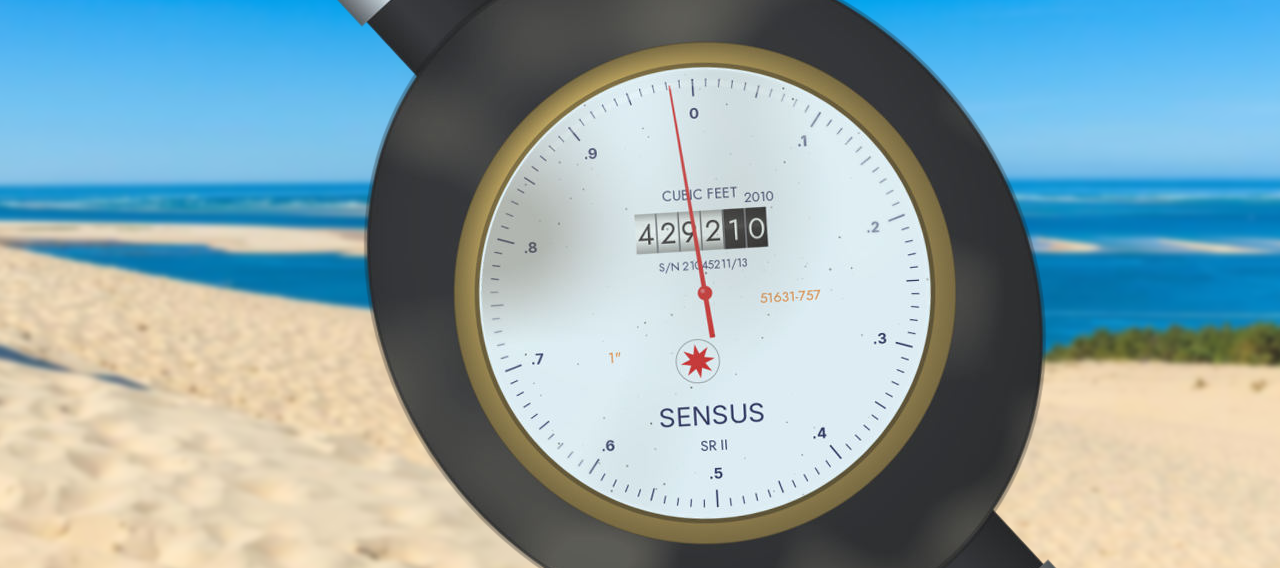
429209.98; ft³
